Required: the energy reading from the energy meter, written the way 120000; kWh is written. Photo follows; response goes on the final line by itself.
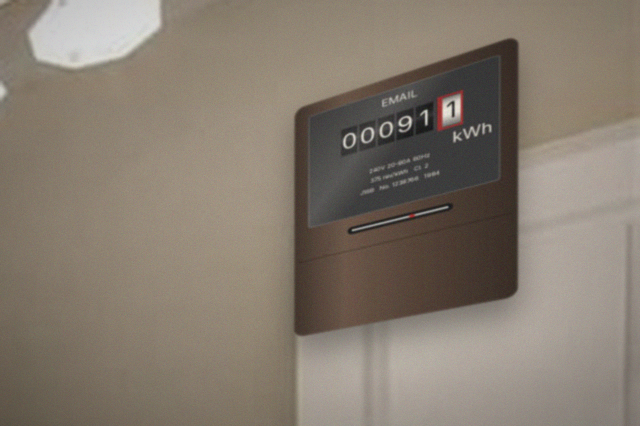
91.1; kWh
